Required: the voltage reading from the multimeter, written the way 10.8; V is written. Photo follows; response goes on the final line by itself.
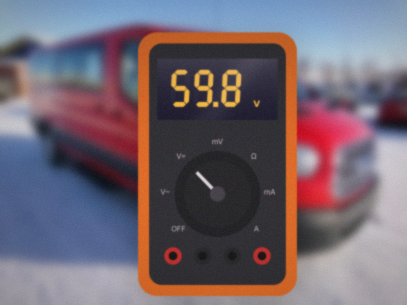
59.8; V
